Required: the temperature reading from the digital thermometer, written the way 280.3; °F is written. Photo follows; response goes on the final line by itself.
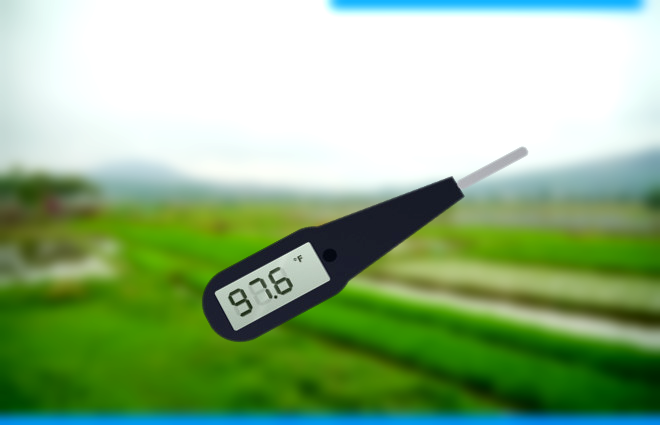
97.6; °F
